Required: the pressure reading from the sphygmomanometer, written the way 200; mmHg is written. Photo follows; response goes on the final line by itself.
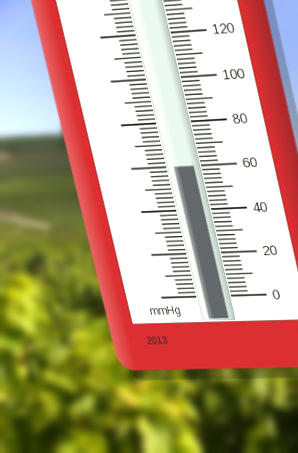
60; mmHg
